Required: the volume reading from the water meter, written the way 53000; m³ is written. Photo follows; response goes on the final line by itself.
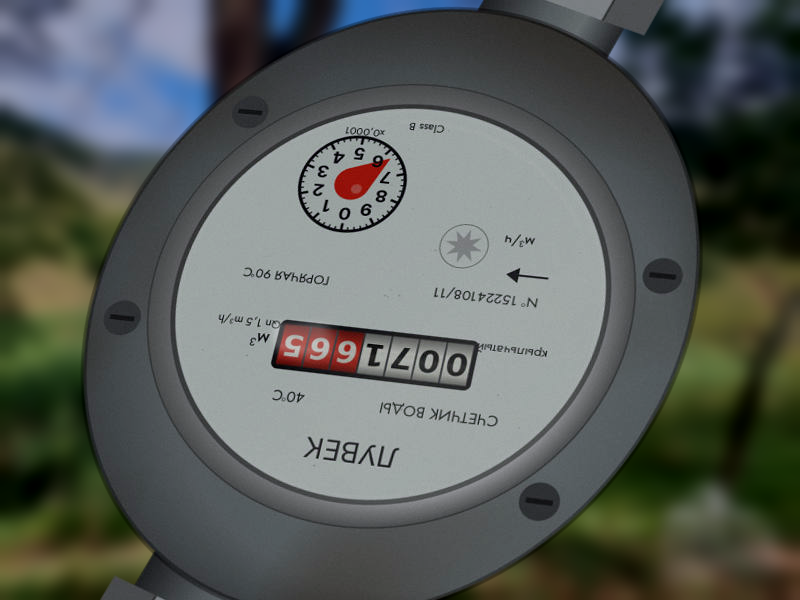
71.6656; m³
